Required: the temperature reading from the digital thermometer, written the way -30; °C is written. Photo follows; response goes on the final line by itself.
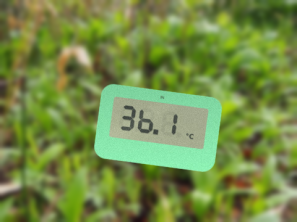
36.1; °C
